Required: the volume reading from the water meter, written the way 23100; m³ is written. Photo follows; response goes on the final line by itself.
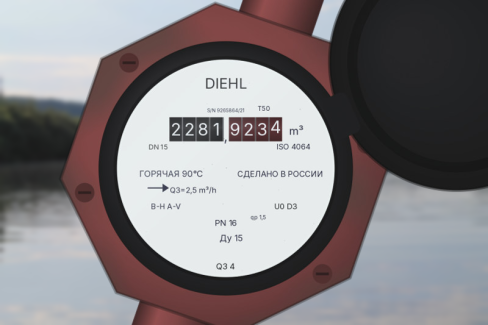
2281.9234; m³
